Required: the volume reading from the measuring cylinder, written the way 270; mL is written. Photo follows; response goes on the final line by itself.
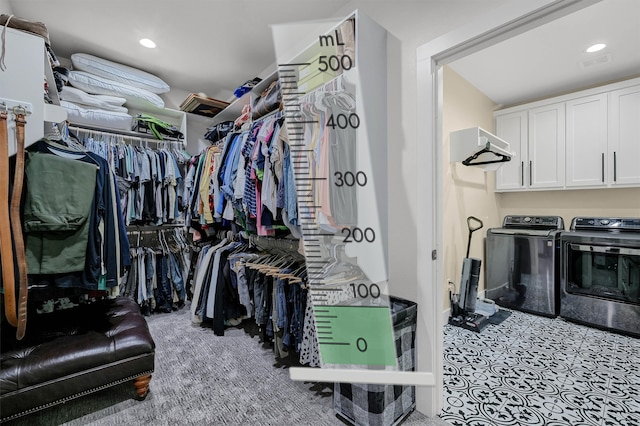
70; mL
